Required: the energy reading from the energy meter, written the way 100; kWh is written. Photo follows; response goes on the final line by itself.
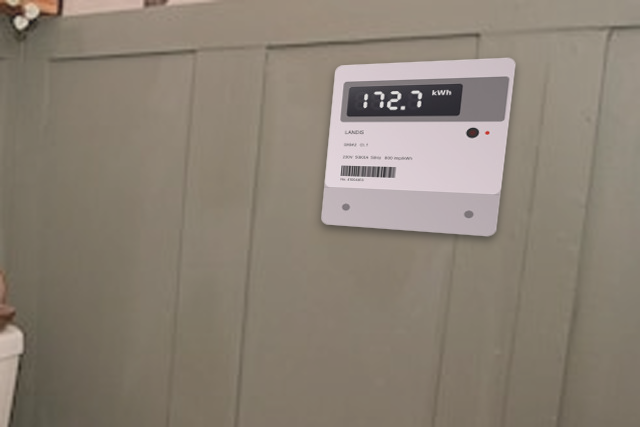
172.7; kWh
